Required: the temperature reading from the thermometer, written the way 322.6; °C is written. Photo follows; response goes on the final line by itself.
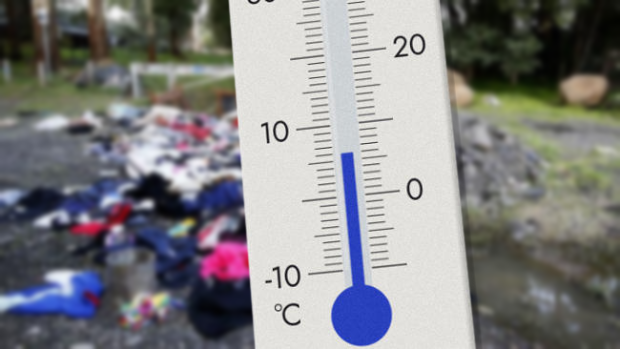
6; °C
